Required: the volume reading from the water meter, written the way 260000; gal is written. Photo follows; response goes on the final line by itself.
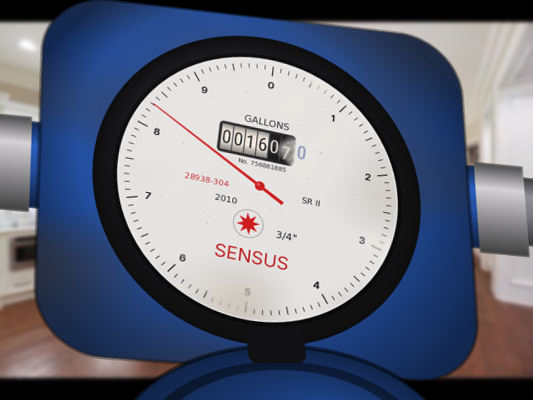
16068.3; gal
